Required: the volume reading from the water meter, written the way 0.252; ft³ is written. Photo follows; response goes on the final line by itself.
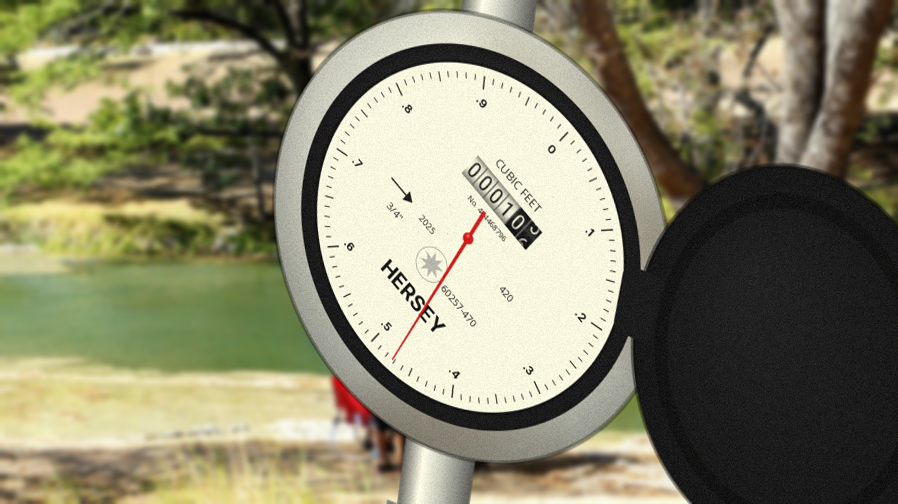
105.47; ft³
